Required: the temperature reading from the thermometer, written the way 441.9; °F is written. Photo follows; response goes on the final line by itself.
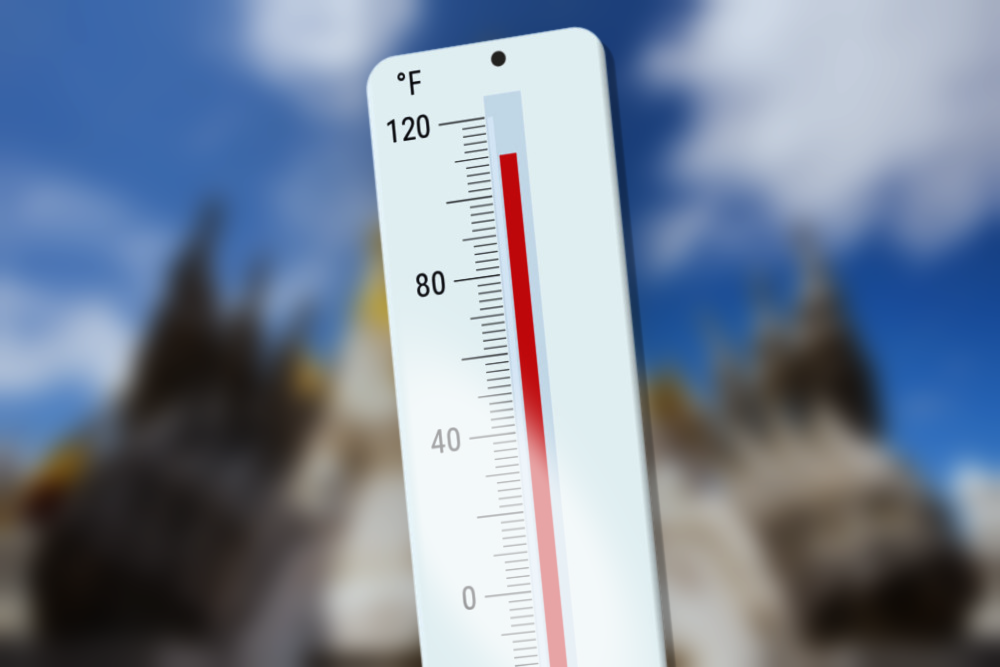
110; °F
